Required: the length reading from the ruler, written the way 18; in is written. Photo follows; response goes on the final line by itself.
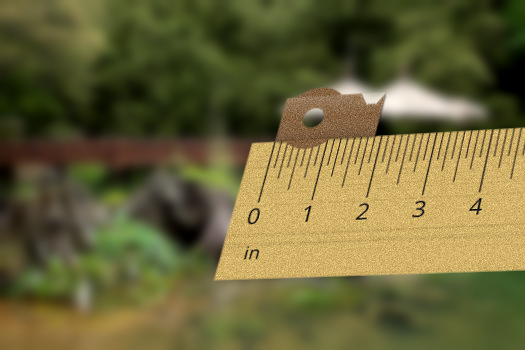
1.875; in
